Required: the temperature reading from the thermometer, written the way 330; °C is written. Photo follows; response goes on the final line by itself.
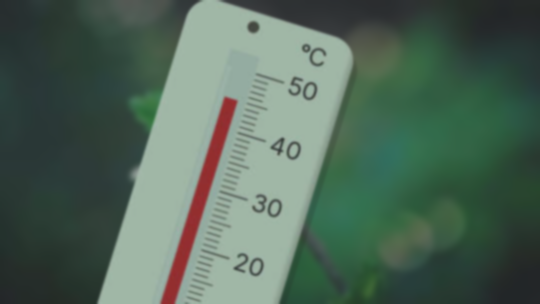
45; °C
